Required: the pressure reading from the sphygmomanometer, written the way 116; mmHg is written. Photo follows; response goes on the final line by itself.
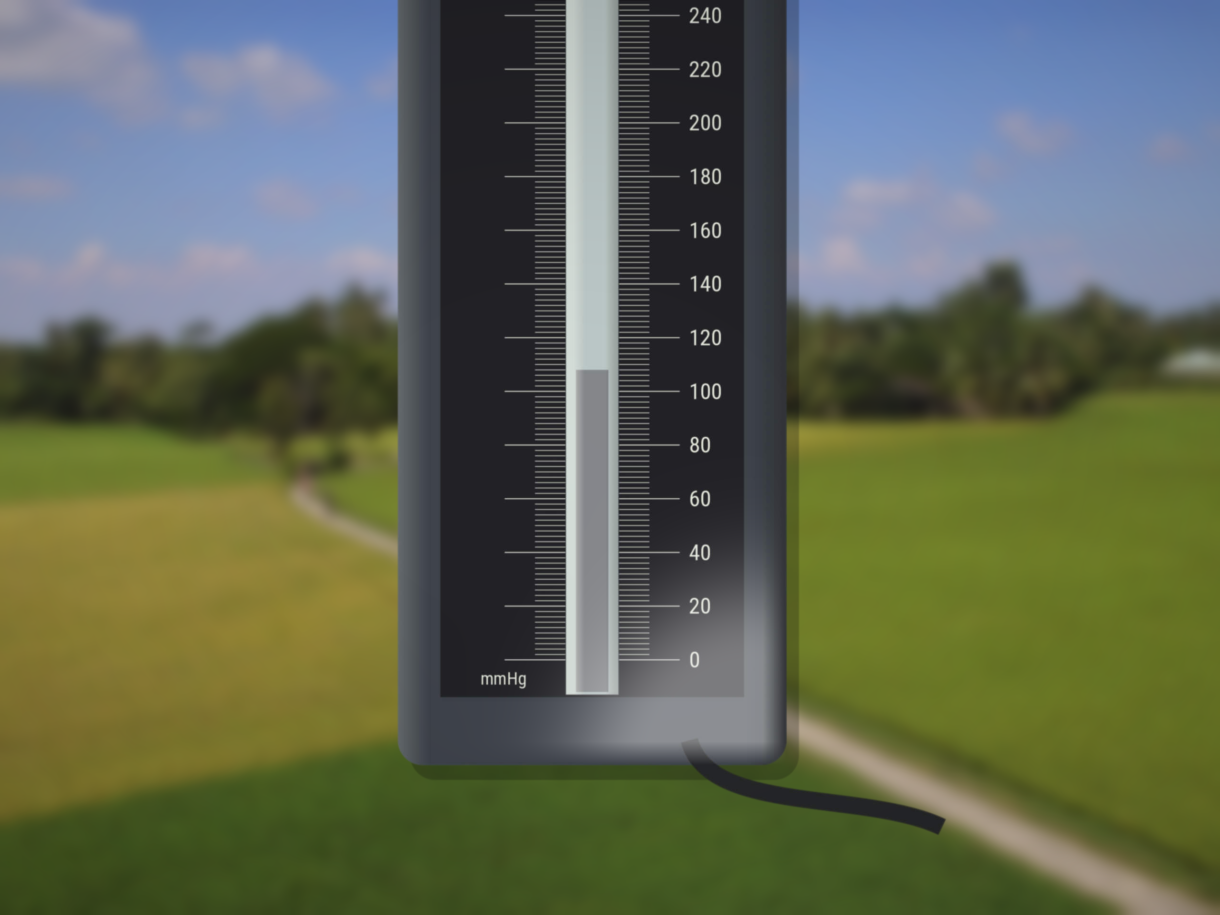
108; mmHg
